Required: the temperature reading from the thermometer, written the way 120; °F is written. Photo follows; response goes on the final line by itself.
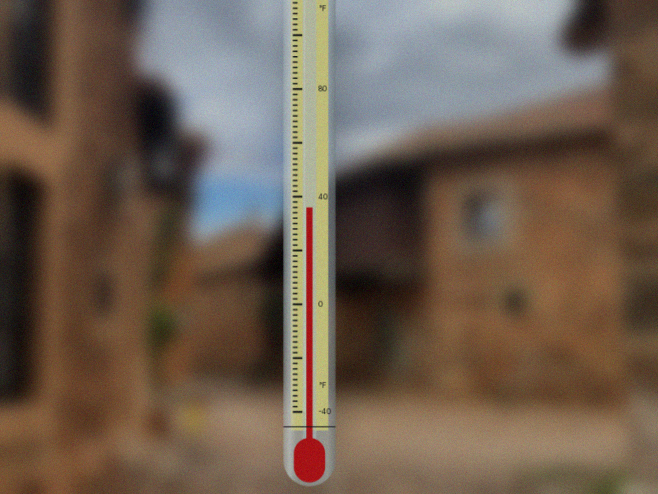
36; °F
